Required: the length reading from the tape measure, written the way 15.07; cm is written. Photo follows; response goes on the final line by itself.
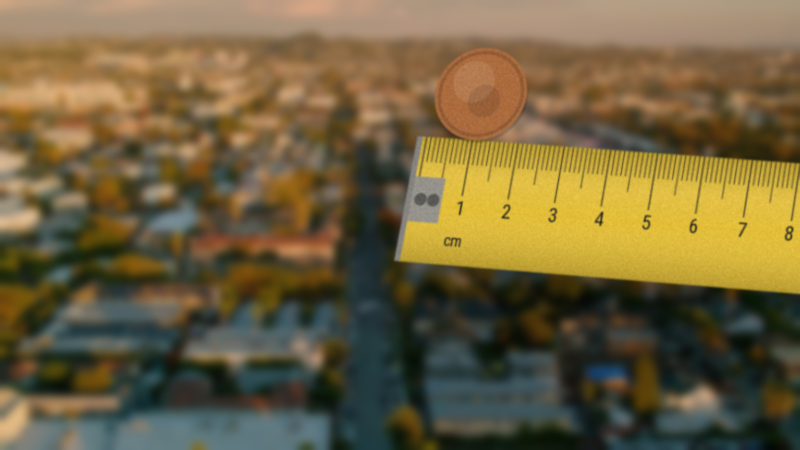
2; cm
